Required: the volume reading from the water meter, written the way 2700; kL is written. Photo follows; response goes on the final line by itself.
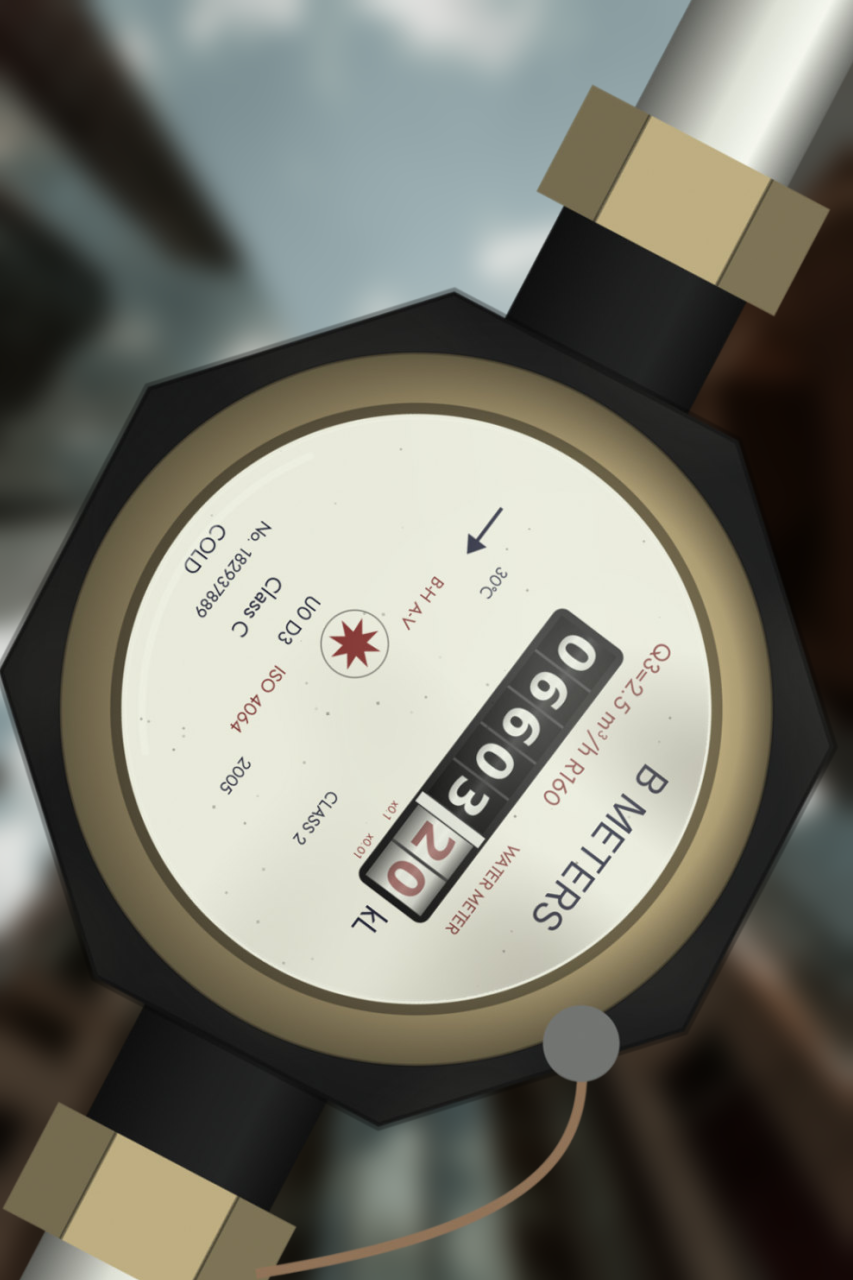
6603.20; kL
